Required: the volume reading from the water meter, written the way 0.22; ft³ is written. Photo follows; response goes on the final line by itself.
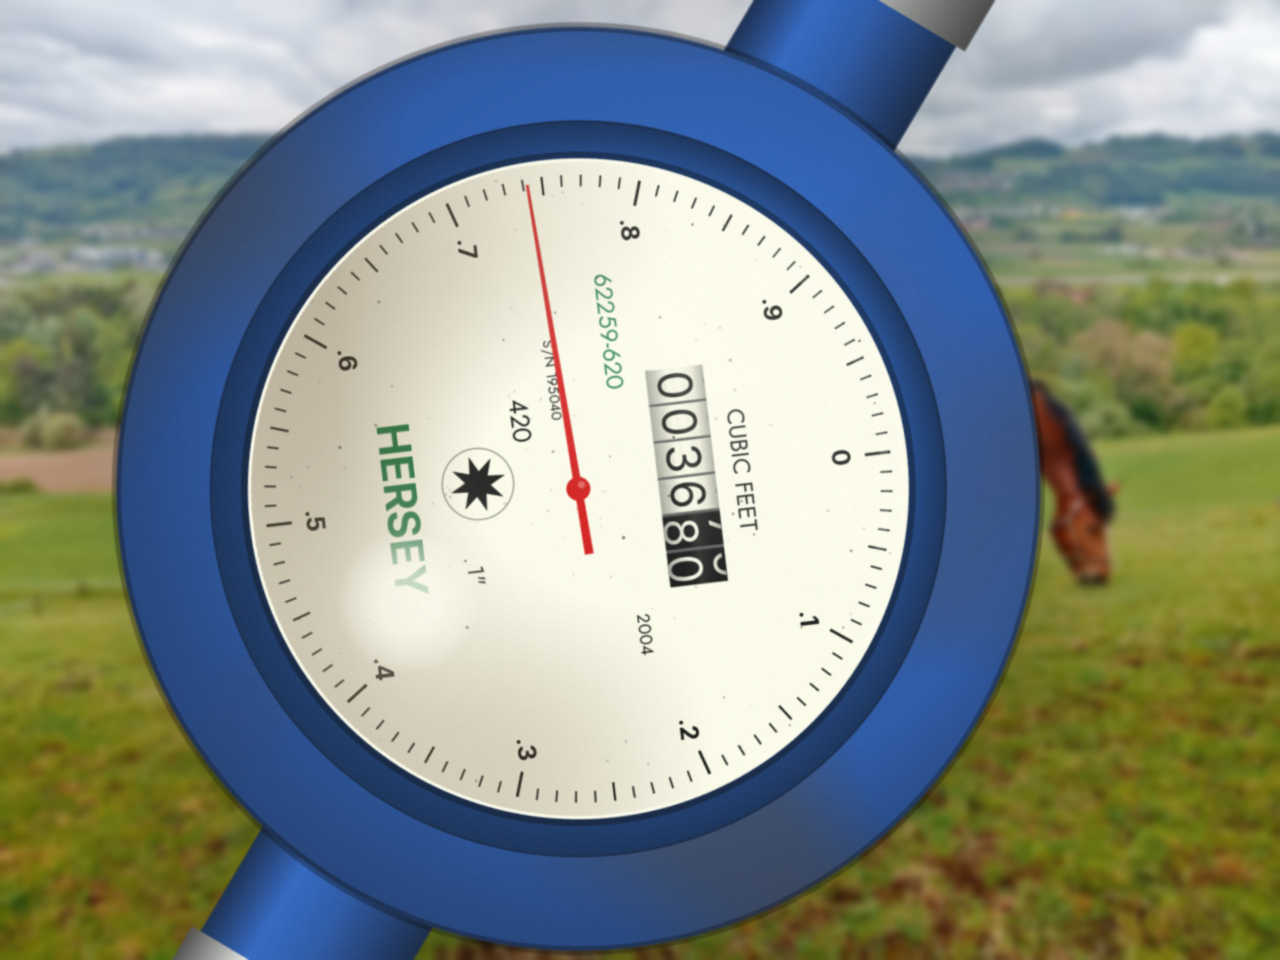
3679.74; ft³
